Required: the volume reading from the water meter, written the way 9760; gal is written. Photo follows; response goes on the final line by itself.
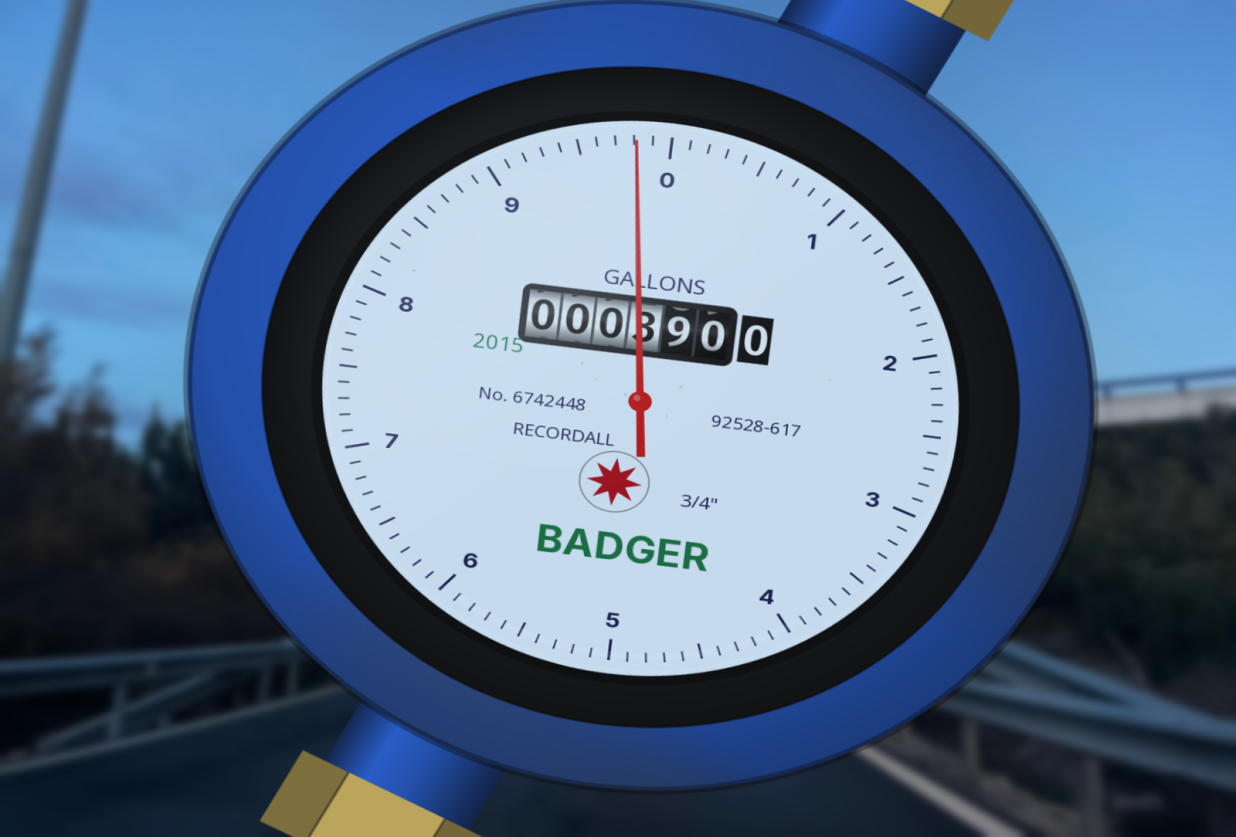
3899.8; gal
